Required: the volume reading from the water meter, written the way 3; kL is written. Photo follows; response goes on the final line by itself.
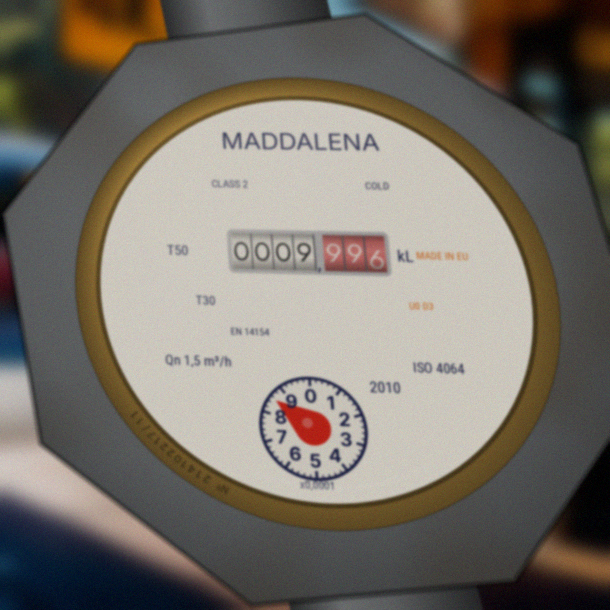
9.9958; kL
